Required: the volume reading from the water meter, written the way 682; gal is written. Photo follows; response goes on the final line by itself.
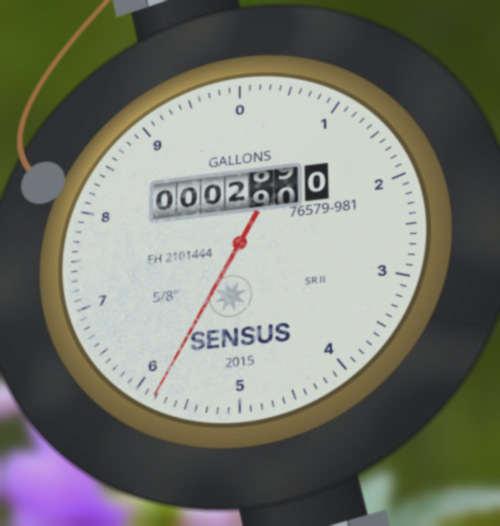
2895.8; gal
